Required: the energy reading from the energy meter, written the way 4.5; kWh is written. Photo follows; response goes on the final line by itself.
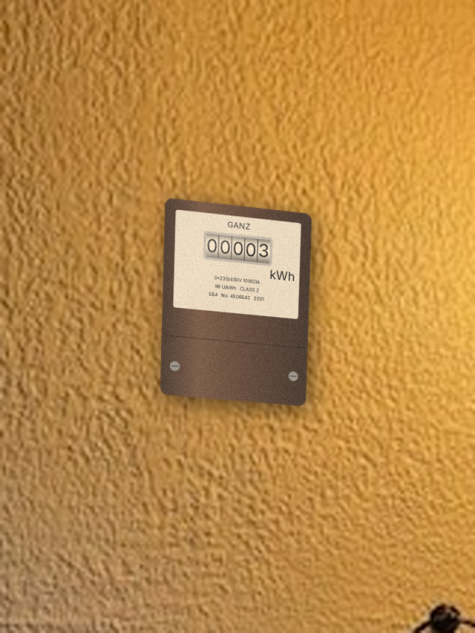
3; kWh
